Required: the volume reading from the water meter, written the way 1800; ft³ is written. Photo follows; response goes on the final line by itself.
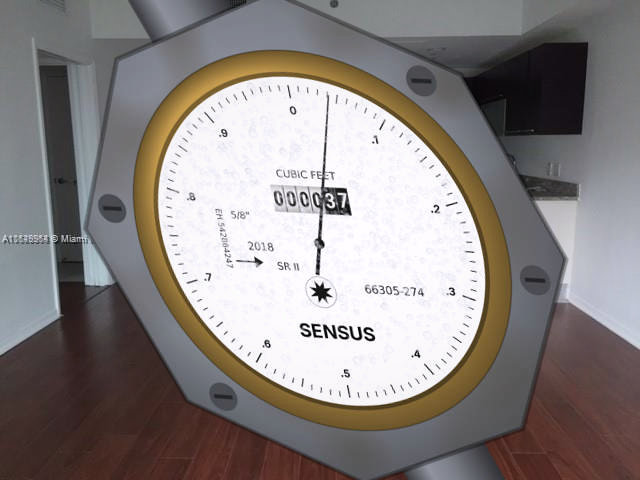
37.04; ft³
